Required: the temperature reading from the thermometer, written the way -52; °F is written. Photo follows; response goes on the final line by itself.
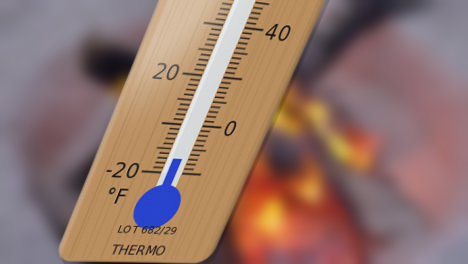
-14; °F
